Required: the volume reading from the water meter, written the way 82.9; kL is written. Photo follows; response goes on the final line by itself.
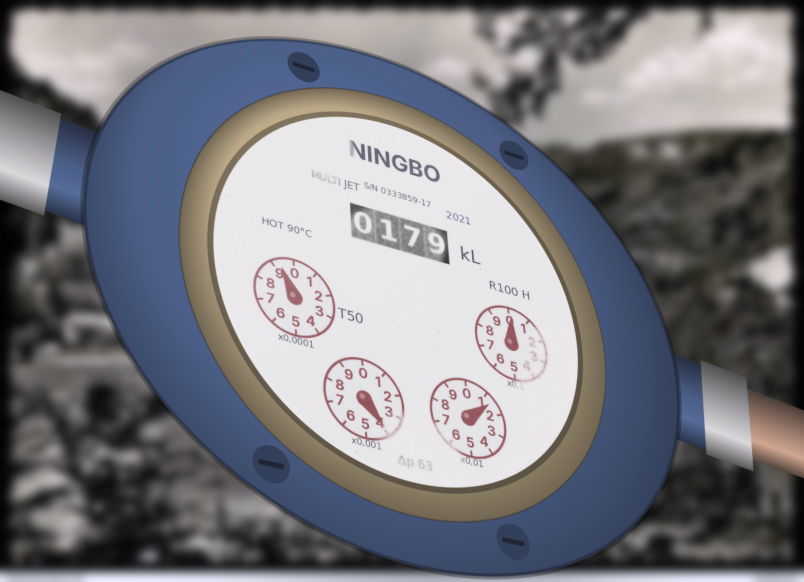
179.0139; kL
